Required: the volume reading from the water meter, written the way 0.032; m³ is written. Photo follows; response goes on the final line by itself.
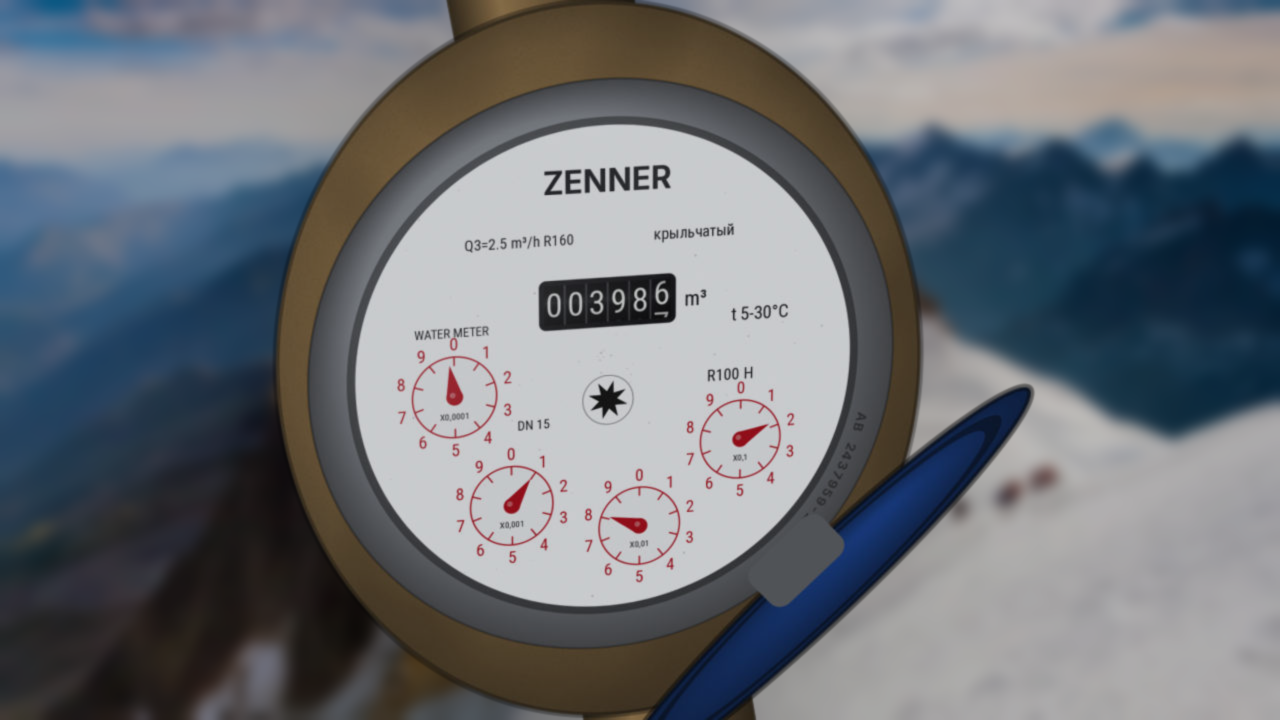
3986.1809; m³
